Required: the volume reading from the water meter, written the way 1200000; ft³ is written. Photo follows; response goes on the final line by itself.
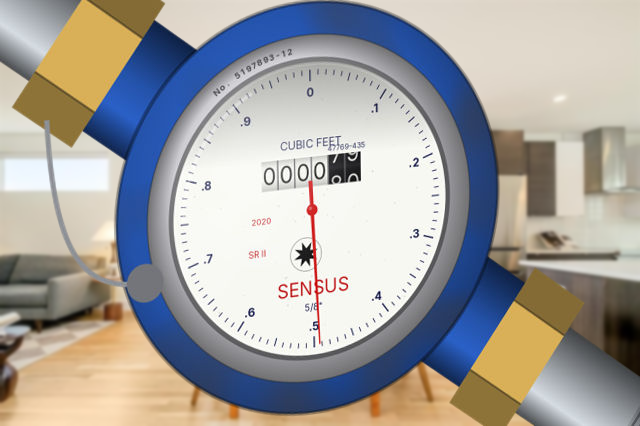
79.49; ft³
